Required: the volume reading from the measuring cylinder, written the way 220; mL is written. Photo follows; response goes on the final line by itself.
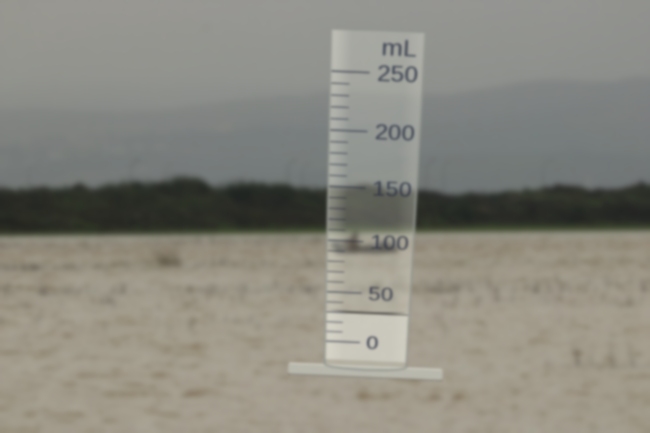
30; mL
